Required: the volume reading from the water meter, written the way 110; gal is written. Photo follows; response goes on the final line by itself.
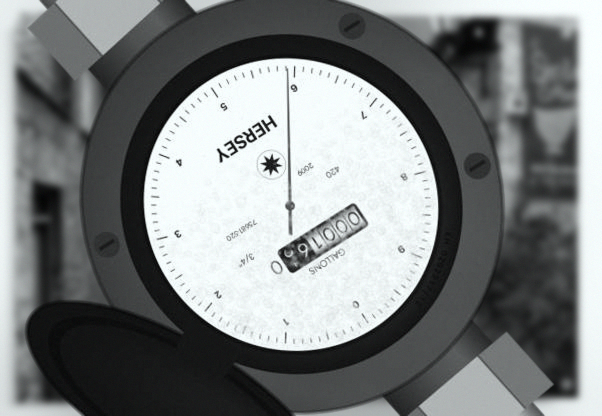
1615.9; gal
